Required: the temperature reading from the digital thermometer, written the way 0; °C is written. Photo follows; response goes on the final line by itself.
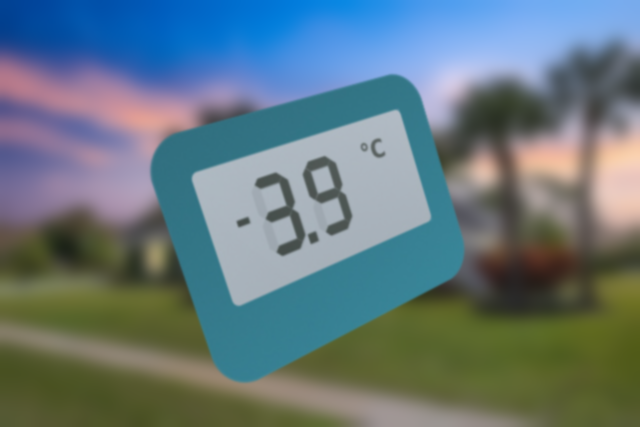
-3.9; °C
